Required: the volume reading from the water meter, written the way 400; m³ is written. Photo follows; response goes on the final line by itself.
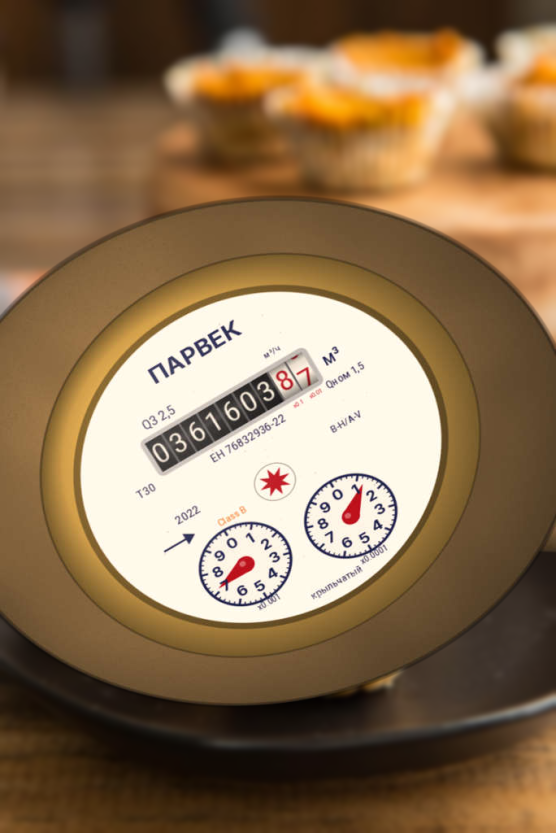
361603.8671; m³
